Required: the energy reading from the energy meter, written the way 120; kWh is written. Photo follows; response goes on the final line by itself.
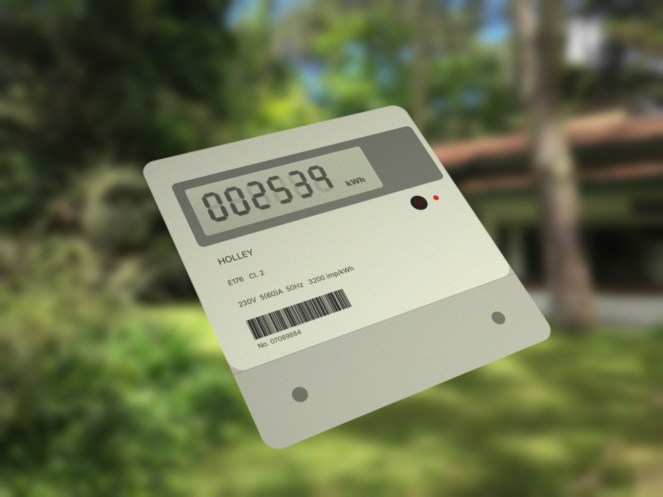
2539; kWh
